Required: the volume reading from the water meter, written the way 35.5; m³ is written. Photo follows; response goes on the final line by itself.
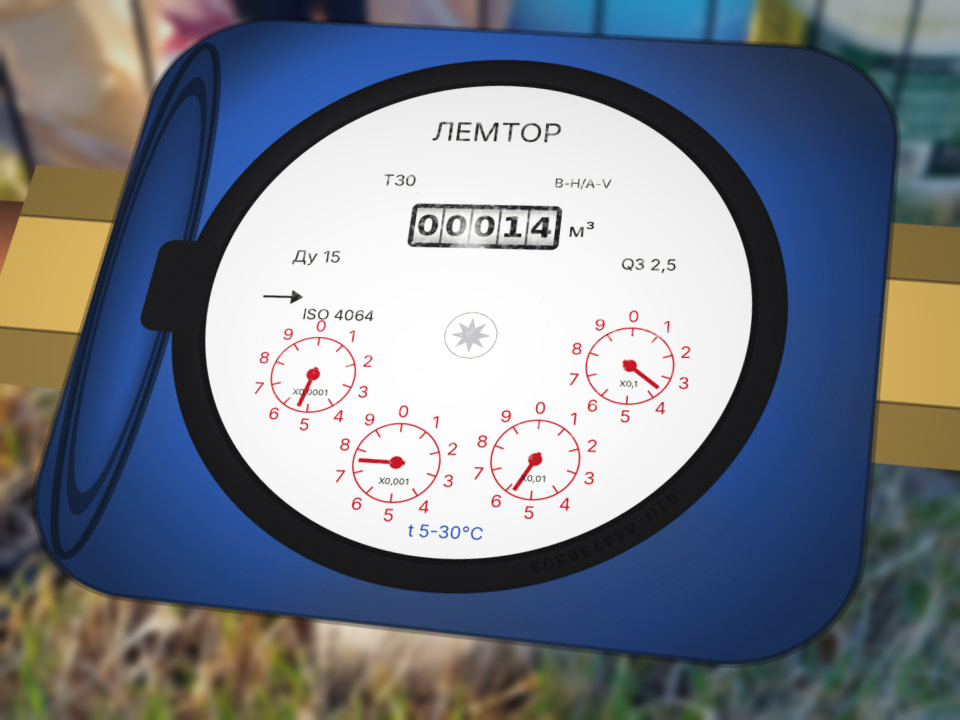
14.3575; m³
